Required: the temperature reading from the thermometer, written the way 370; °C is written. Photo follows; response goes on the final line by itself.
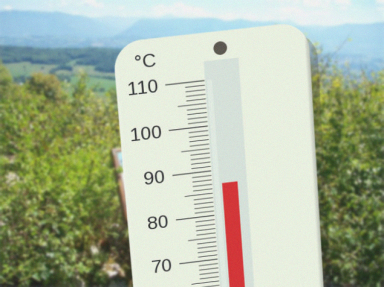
87; °C
